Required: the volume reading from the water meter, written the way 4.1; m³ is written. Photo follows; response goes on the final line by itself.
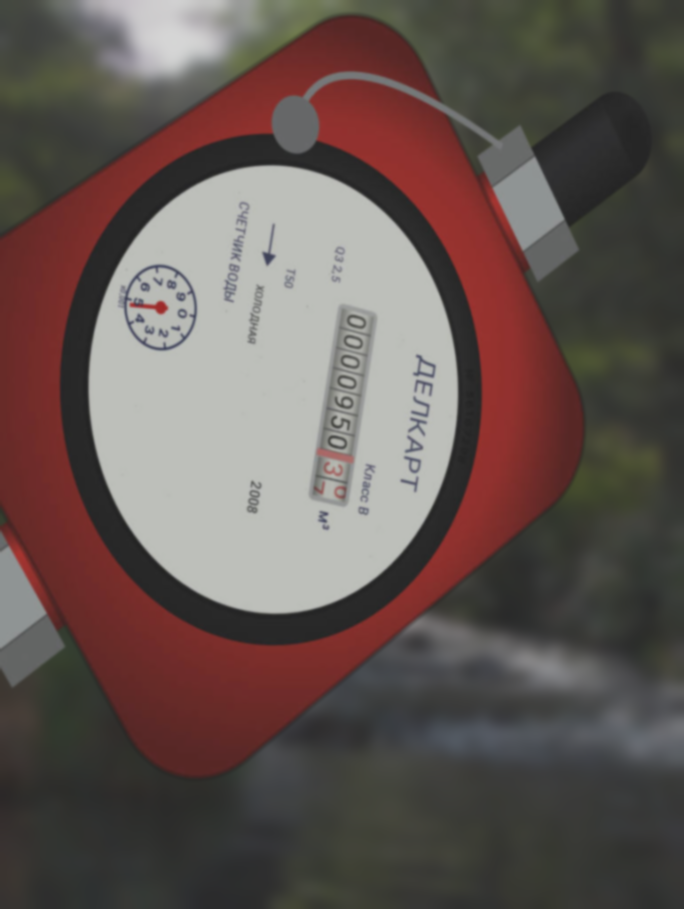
950.364; m³
